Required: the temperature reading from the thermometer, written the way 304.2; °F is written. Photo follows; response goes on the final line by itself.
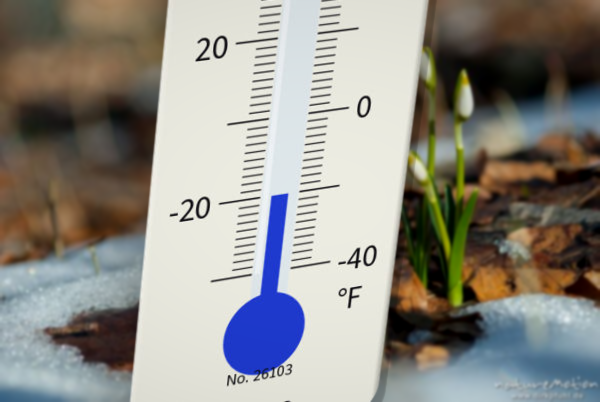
-20; °F
